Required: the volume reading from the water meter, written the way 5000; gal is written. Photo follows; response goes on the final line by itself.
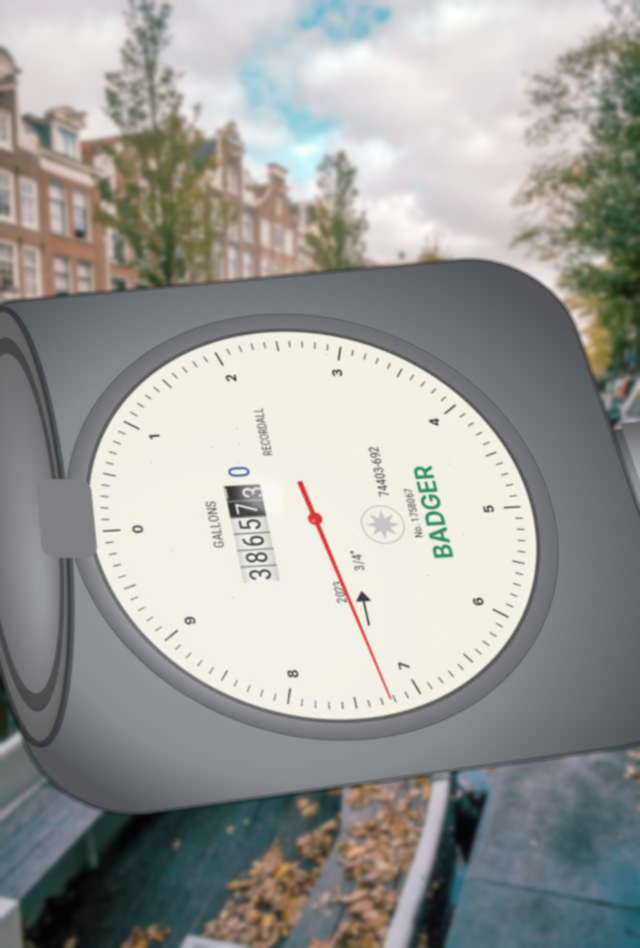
3865727.2; gal
